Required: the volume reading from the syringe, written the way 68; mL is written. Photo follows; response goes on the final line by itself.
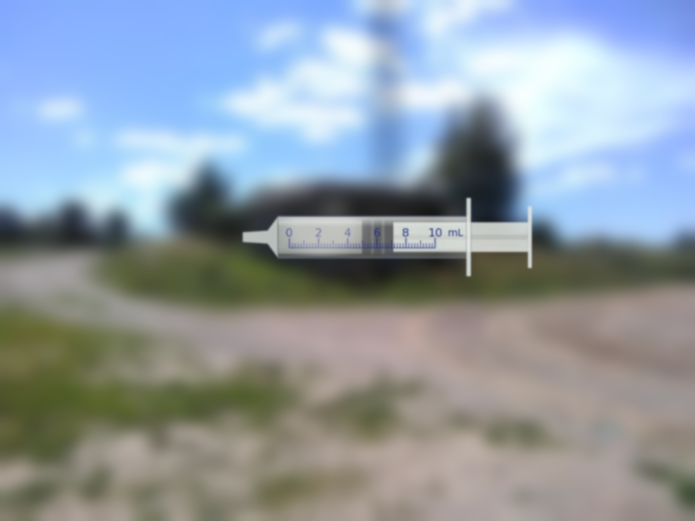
5; mL
